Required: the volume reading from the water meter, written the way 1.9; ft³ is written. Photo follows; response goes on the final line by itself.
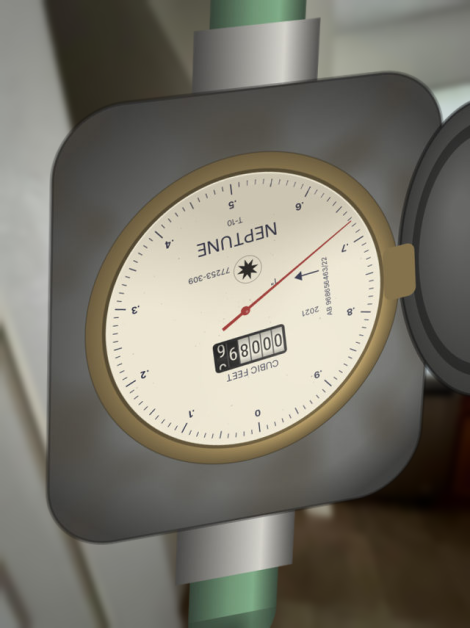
895.67; ft³
